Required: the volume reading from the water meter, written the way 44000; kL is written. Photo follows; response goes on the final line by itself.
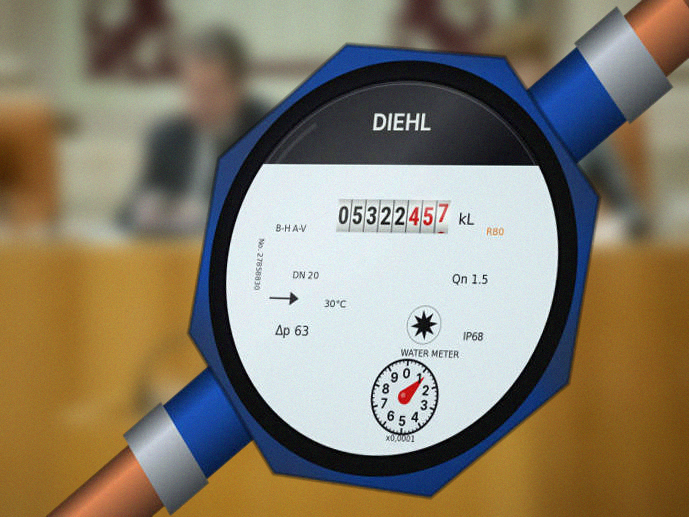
5322.4571; kL
